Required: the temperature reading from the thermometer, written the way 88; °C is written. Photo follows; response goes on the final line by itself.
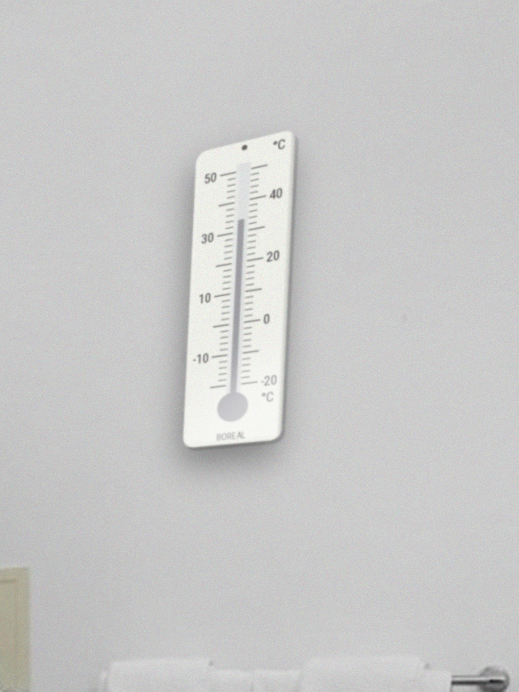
34; °C
